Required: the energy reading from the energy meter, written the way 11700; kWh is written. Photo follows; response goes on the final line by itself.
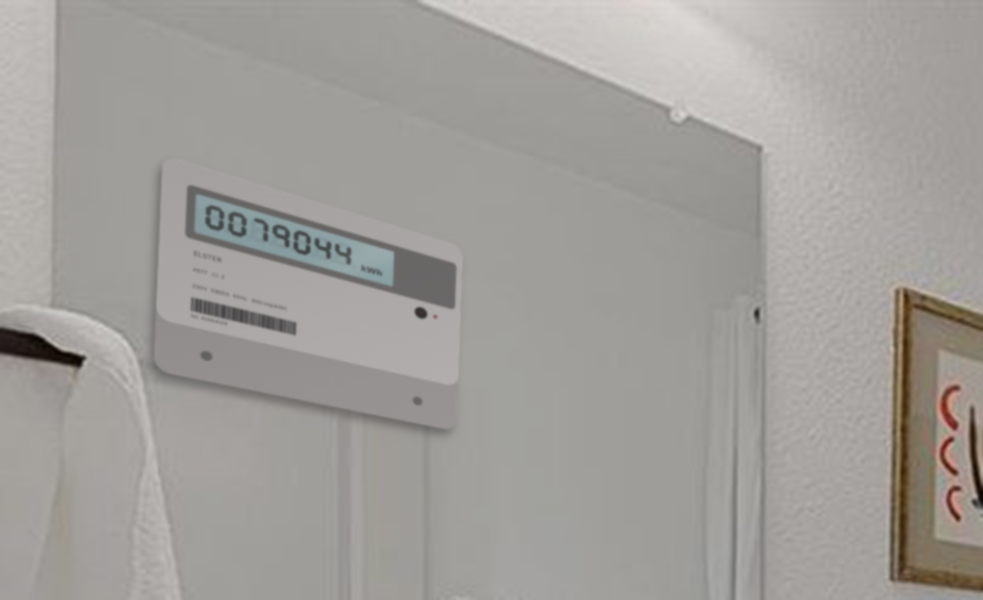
79044; kWh
